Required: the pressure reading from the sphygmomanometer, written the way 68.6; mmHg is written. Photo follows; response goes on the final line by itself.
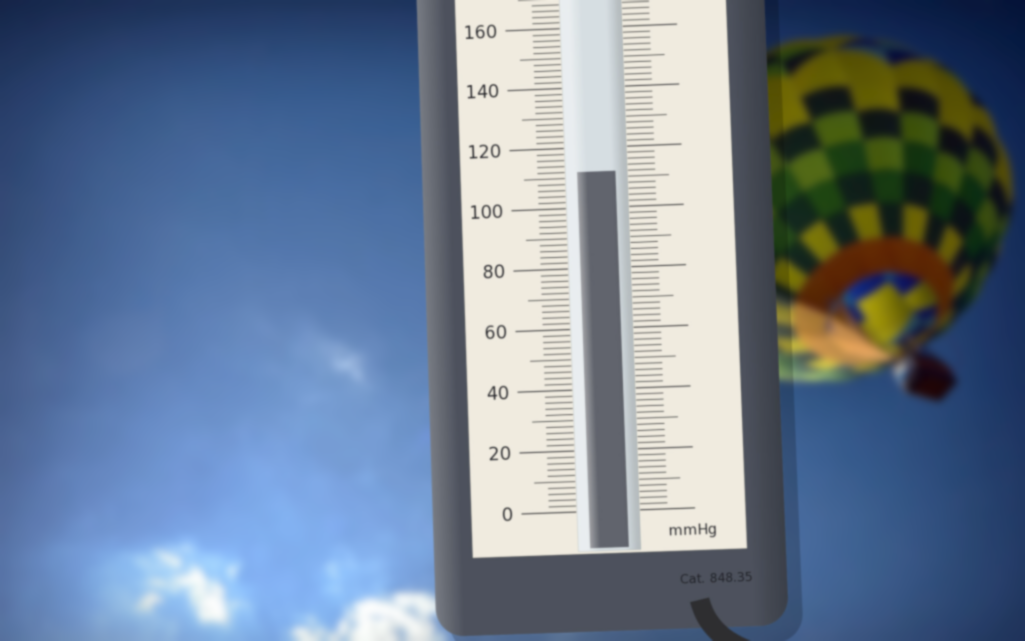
112; mmHg
